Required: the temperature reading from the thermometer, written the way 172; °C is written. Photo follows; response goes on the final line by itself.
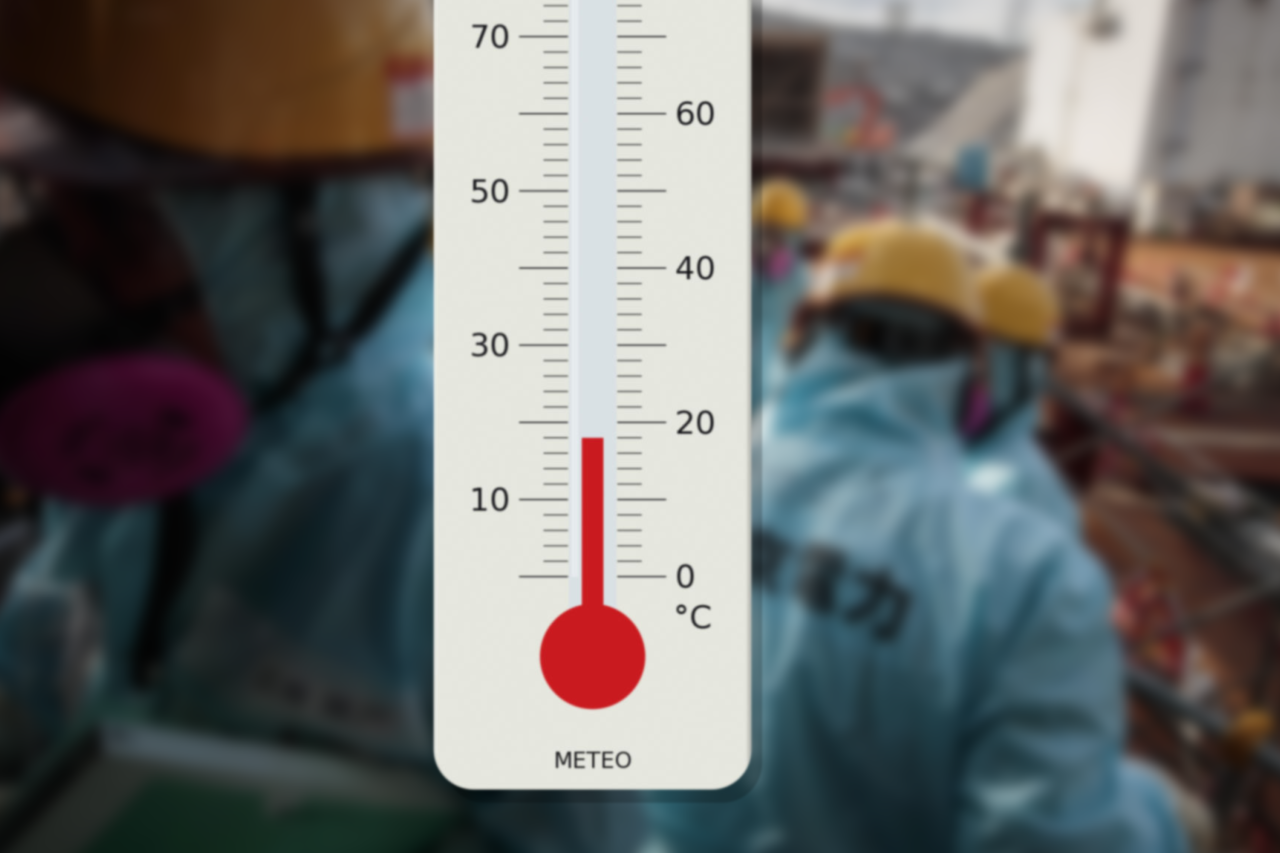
18; °C
